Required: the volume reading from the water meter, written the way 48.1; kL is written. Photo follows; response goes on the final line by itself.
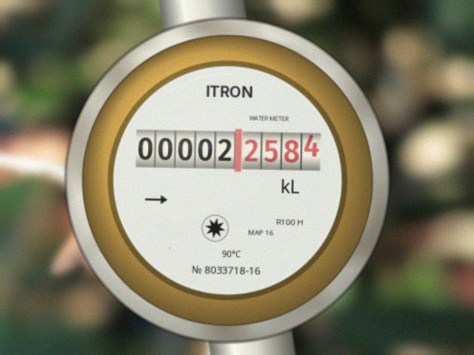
2.2584; kL
